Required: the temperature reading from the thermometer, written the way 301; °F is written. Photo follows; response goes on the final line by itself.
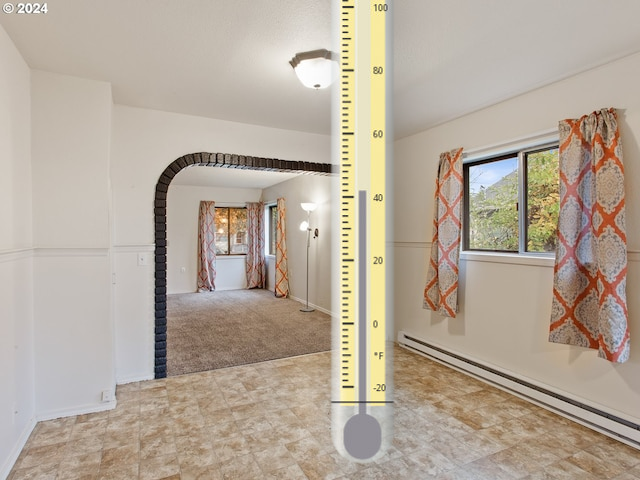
42; °F
